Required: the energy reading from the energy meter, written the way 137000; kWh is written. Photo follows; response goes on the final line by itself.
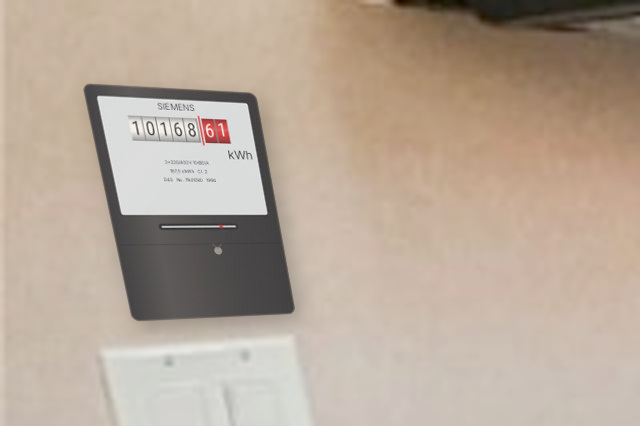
10168.61; kWh
